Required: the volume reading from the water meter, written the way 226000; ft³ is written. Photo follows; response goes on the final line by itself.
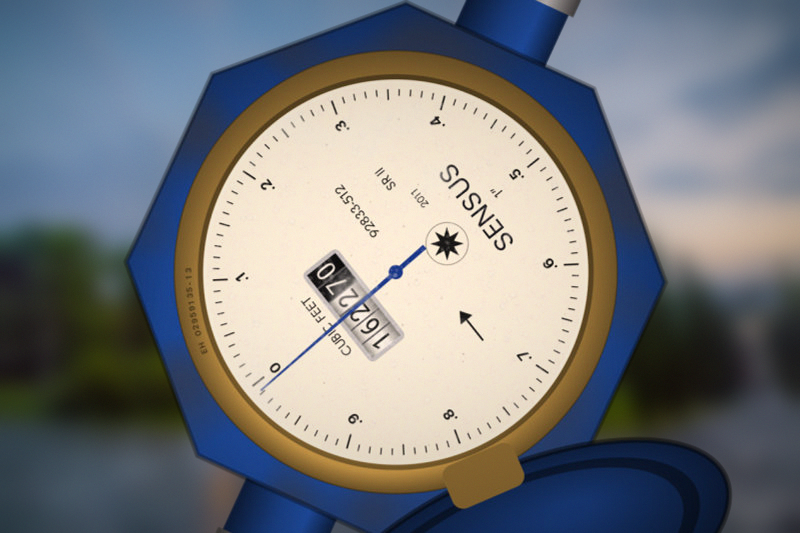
162269.99; ft³
